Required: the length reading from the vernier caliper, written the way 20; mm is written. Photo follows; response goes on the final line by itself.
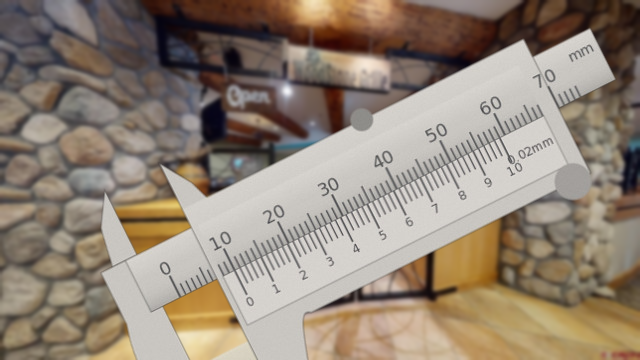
10.0; mm
